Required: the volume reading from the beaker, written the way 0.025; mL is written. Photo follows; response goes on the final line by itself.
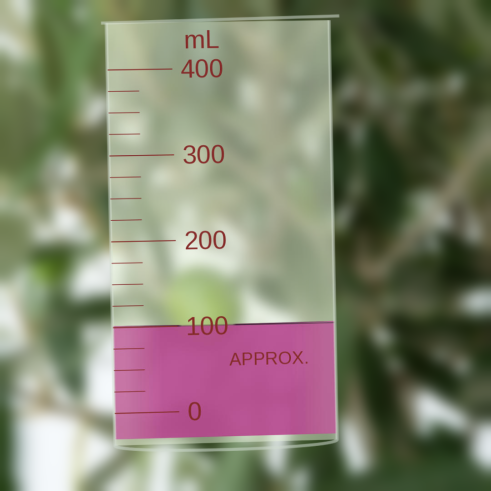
100; mL
